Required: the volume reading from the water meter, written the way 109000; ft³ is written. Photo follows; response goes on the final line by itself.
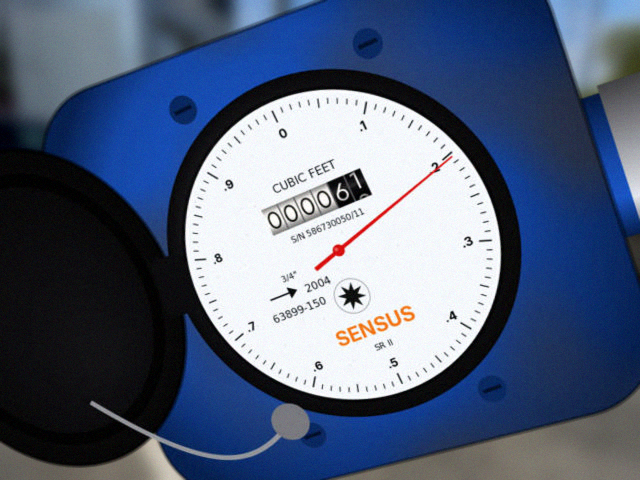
61.20; ft³
